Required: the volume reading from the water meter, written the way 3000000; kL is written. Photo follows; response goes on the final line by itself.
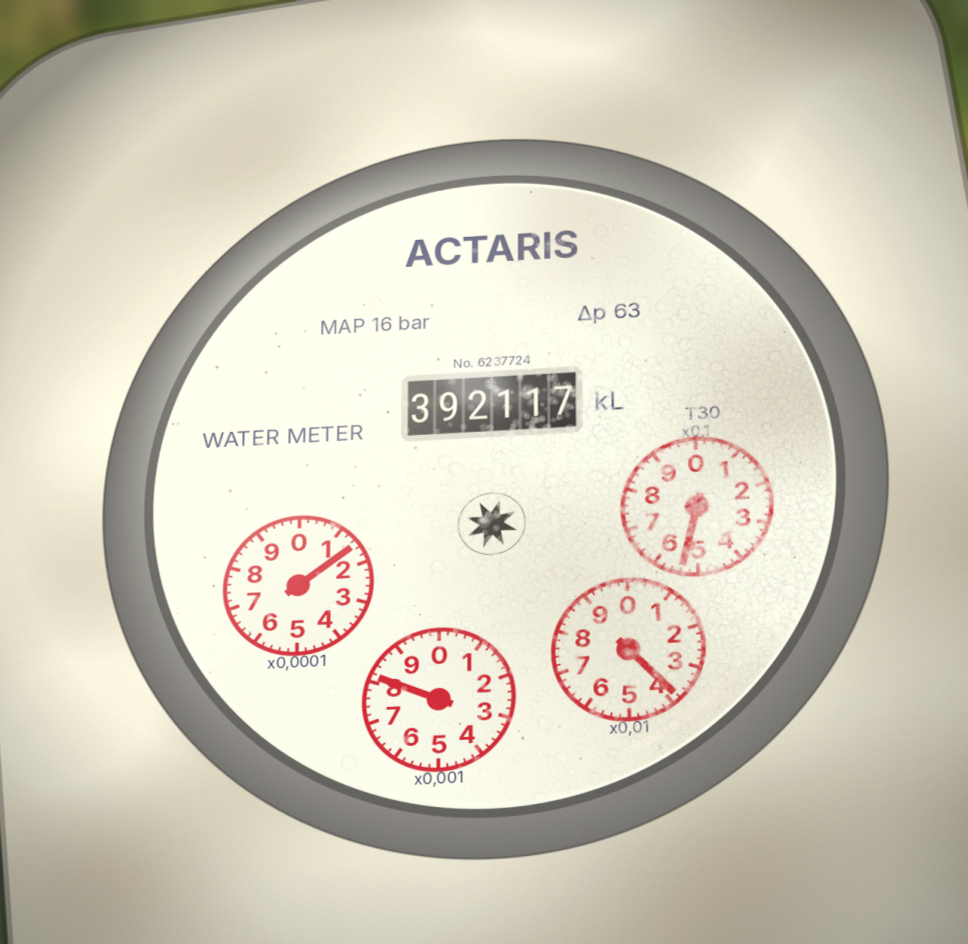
392117.5381; kL
